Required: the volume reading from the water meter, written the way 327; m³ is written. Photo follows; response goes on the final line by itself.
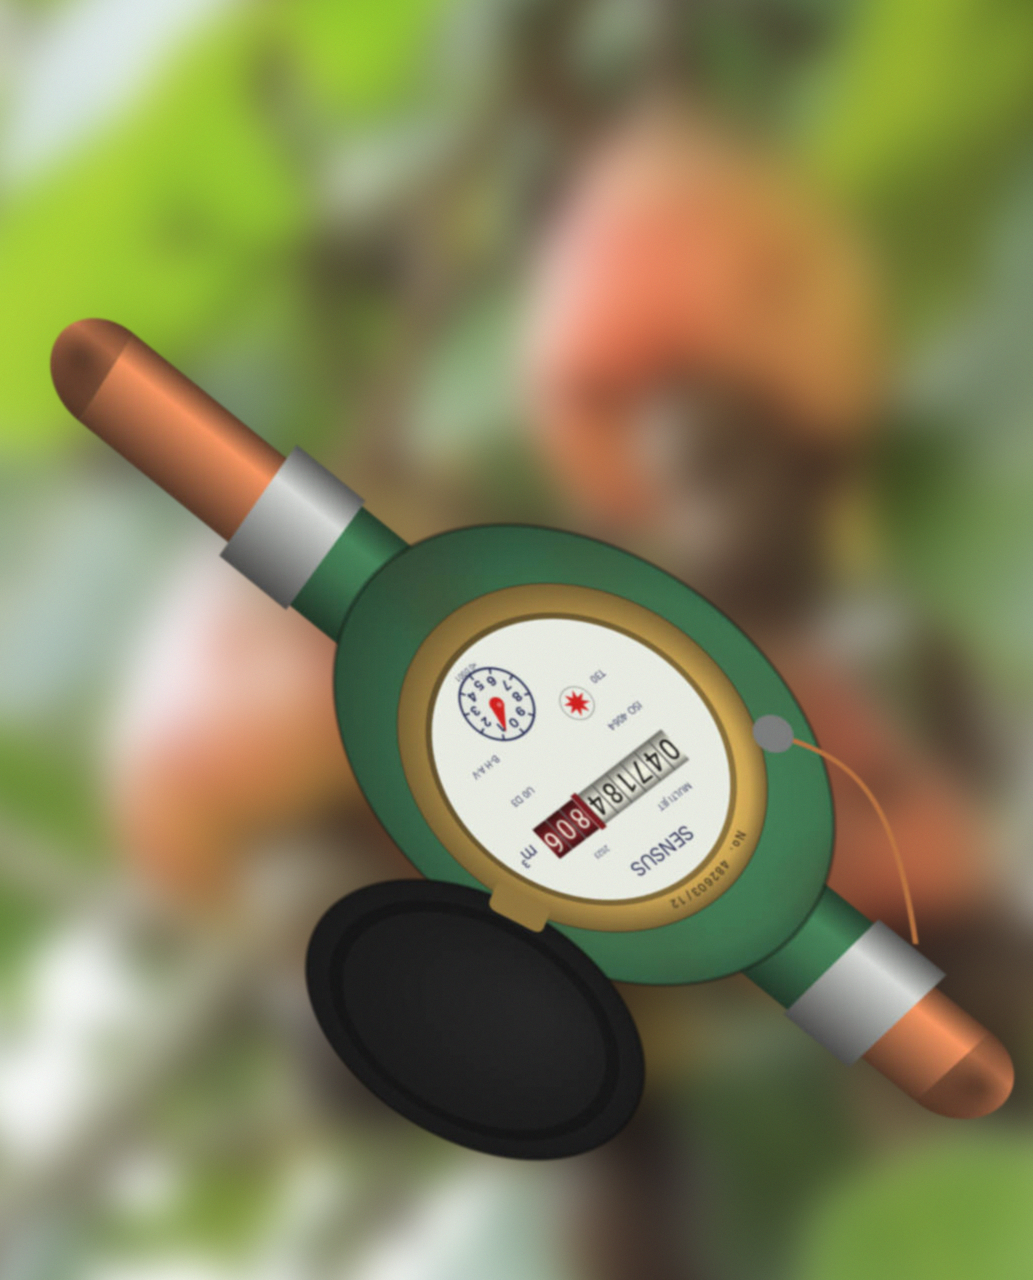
47184.8060; m³
